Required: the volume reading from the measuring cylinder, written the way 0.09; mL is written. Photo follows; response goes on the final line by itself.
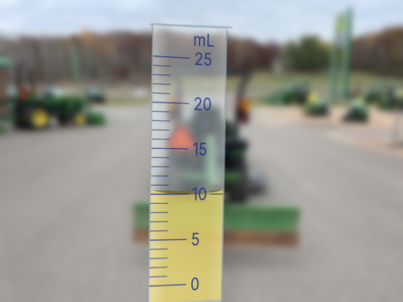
10; mL
